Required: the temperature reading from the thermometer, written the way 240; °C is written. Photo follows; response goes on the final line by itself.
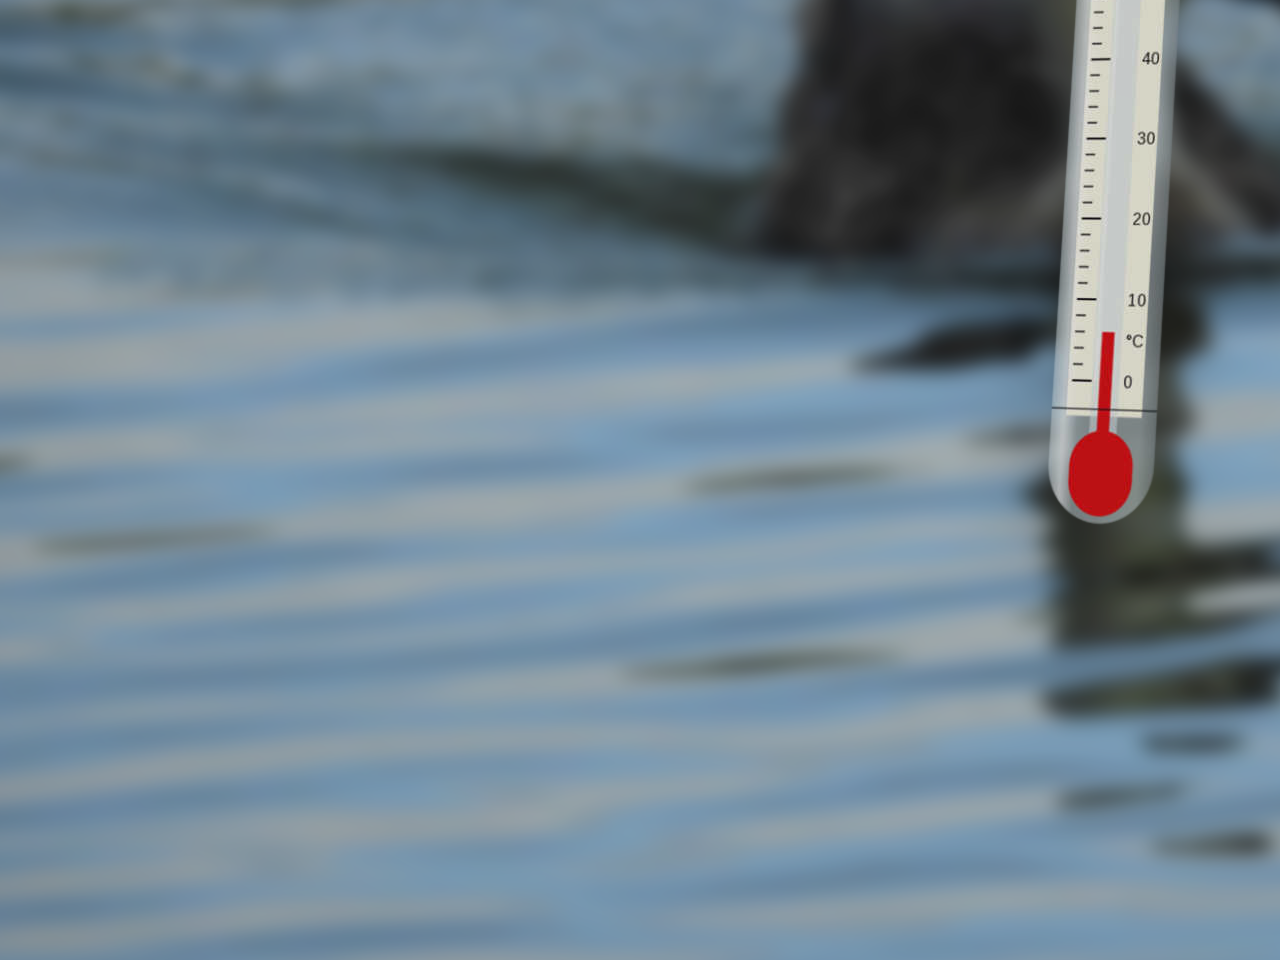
6; °C
